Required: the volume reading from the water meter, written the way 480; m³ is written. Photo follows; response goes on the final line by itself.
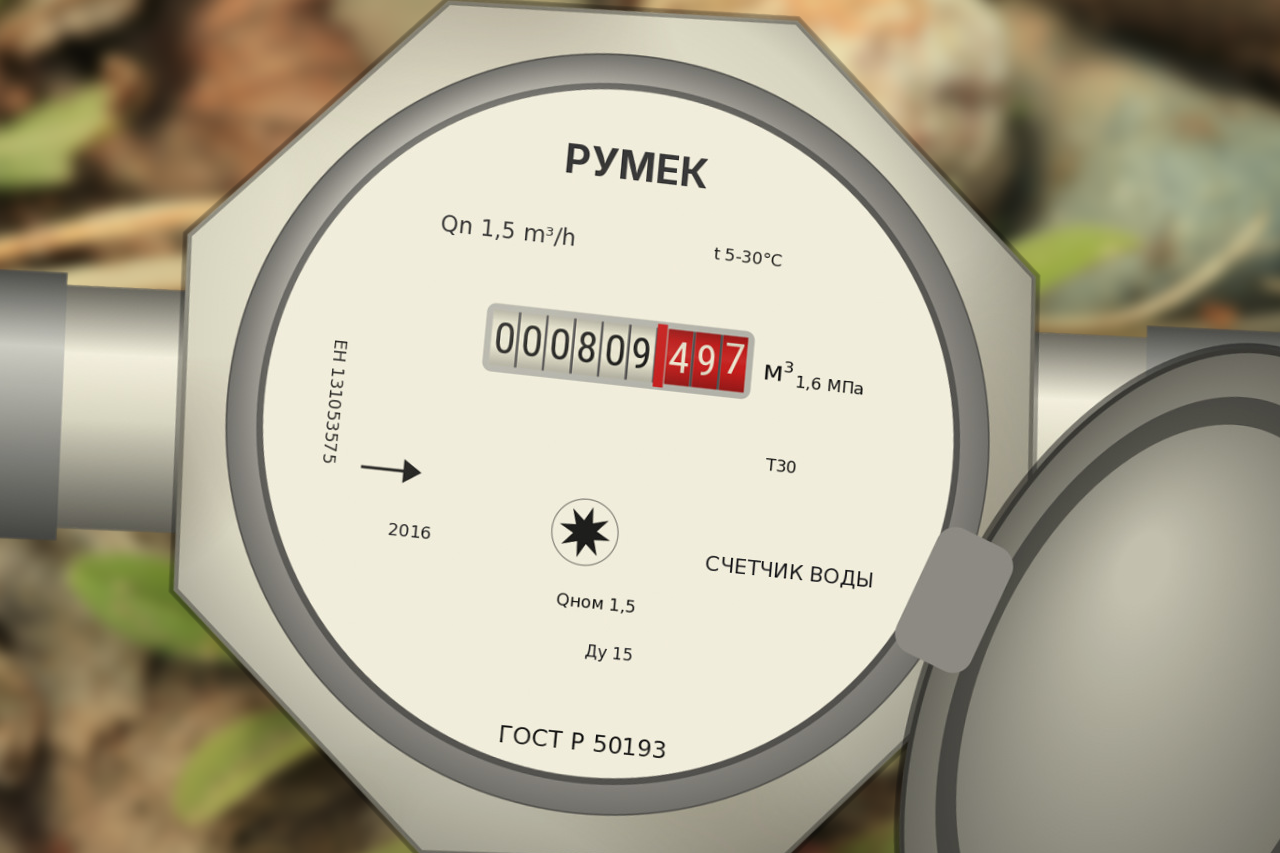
809.497; m³
